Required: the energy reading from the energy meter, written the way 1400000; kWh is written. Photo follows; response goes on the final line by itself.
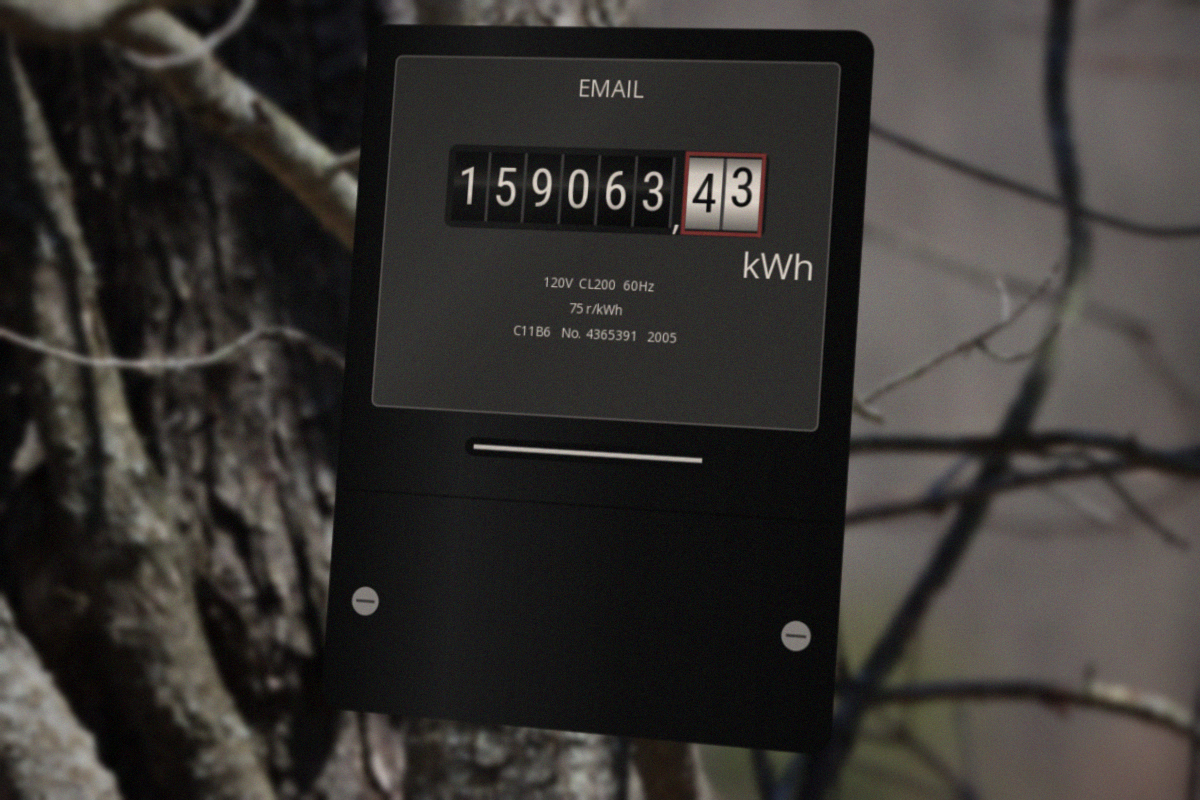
159063.43; kWh
